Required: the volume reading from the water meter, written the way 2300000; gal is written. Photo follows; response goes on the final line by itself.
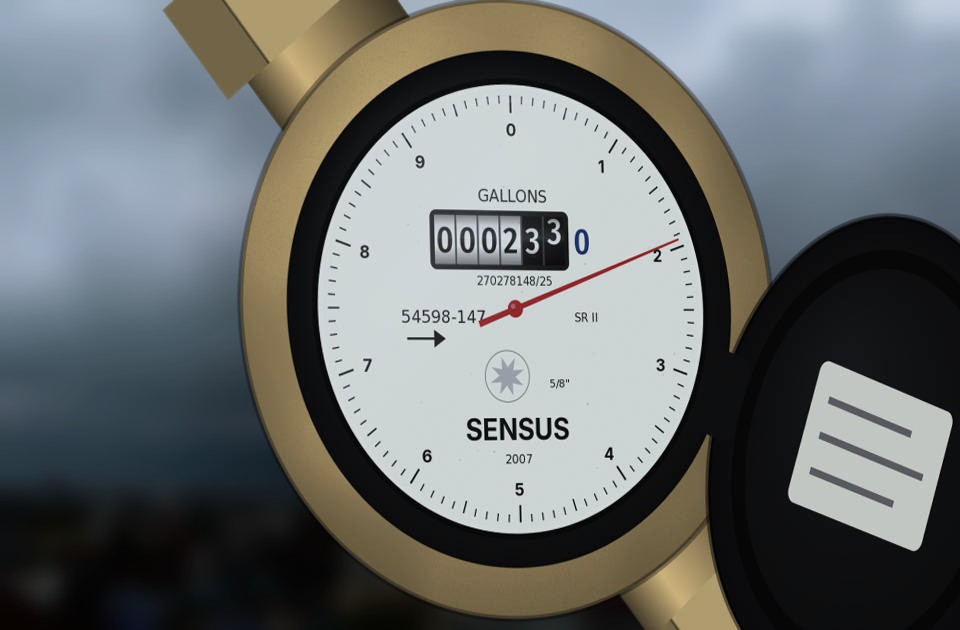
2331.9; gal
